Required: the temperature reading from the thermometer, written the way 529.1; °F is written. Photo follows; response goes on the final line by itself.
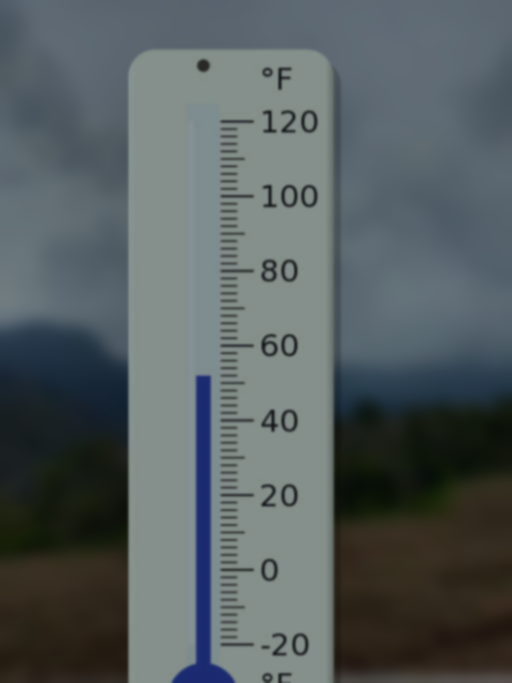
52; °F
